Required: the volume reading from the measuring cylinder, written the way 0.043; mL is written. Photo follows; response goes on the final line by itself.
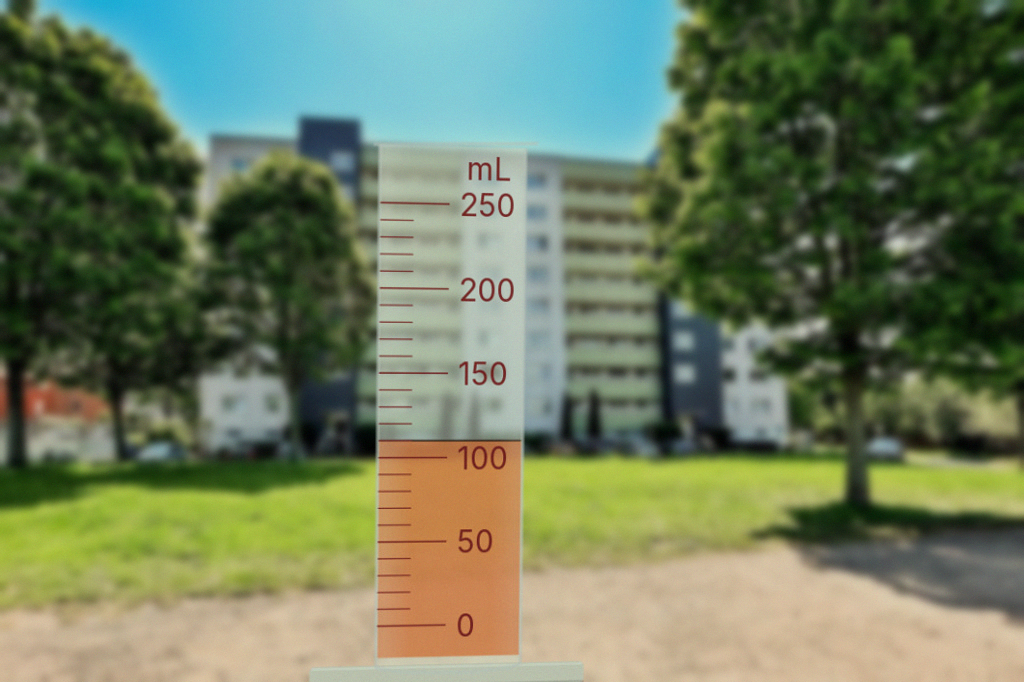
110; mL
